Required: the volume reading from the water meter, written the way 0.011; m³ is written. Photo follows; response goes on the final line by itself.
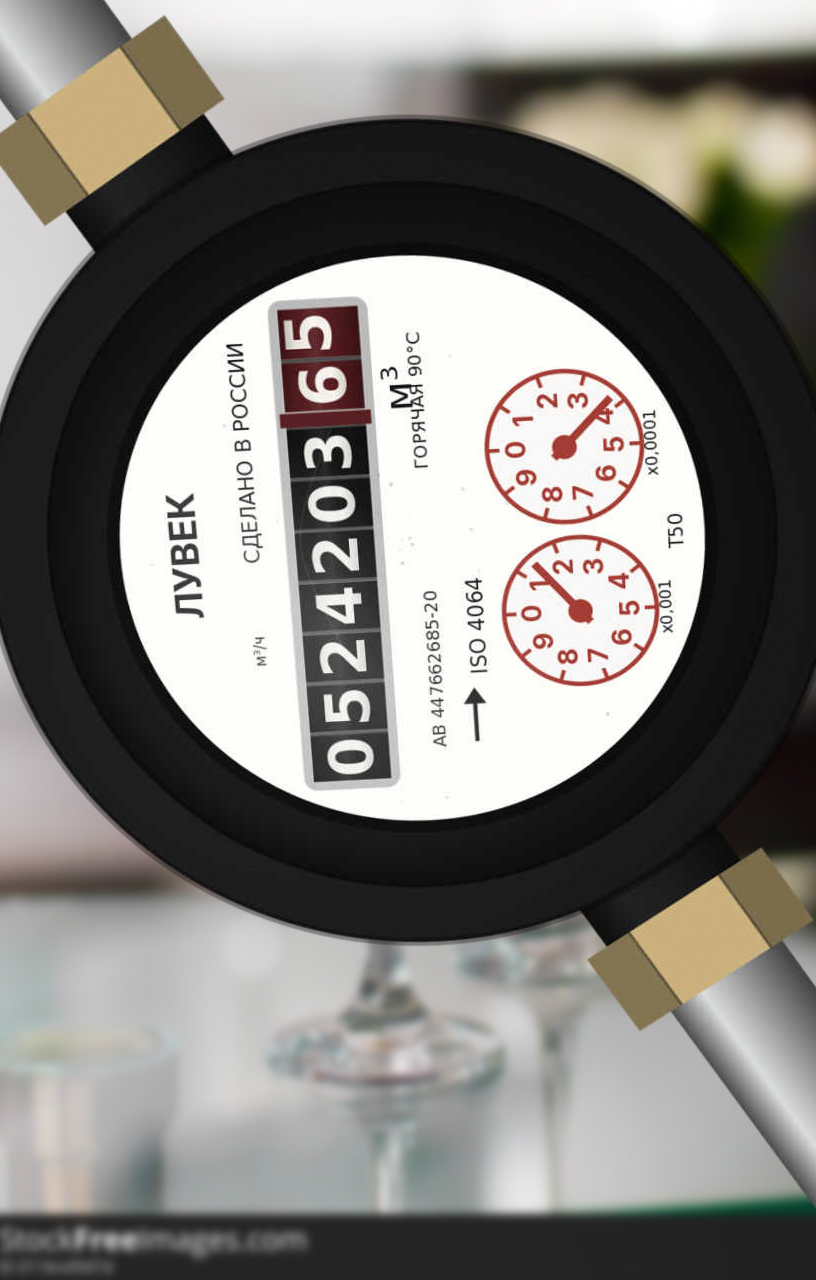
524203.6513; m³
